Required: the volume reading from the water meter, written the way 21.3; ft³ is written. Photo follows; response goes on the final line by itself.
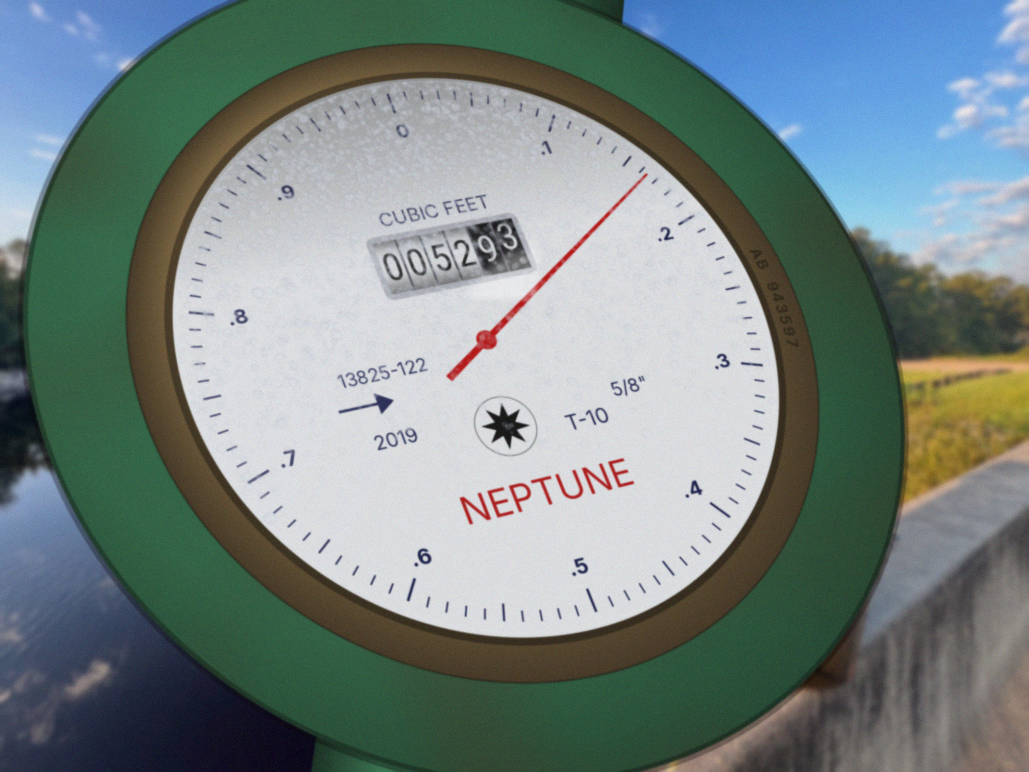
5293.16; ft³
